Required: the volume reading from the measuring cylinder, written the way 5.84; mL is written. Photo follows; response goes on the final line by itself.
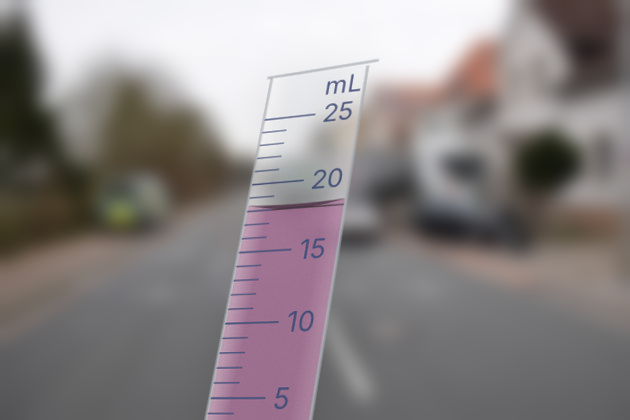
18; mL
